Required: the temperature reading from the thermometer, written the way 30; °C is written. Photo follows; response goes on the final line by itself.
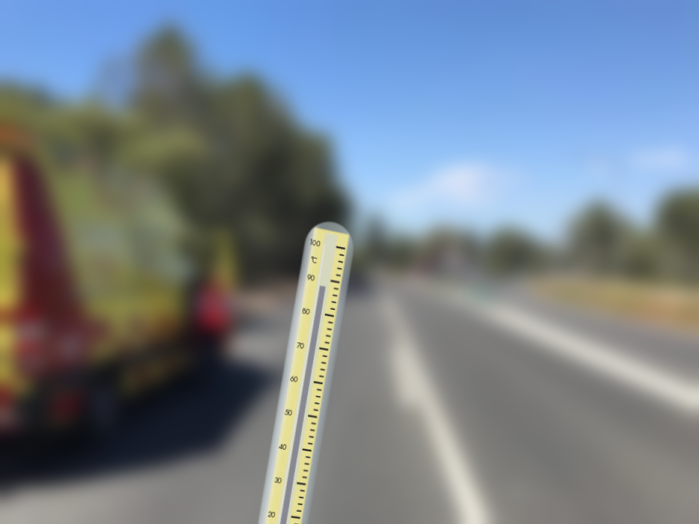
88; °C
